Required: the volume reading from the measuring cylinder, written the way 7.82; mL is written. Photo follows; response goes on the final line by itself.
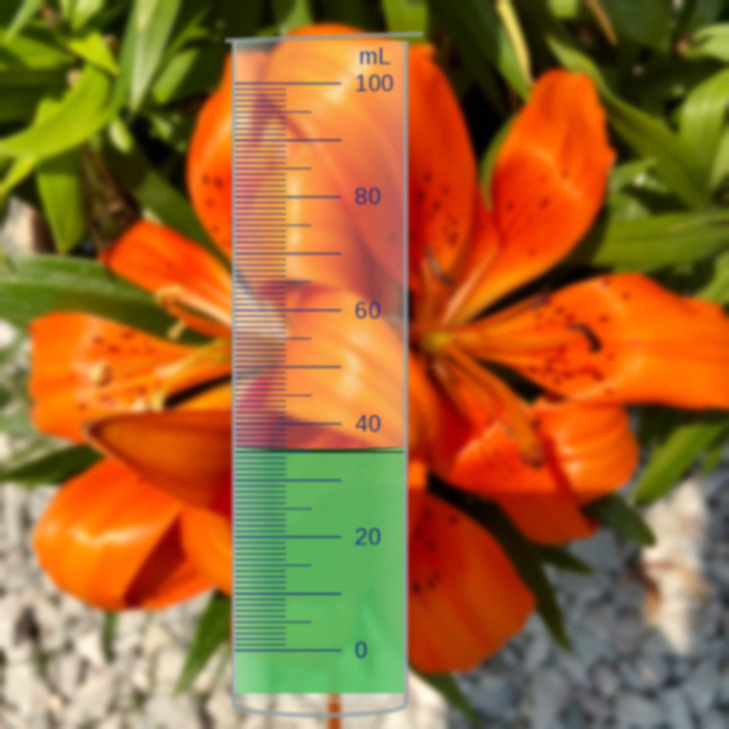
35; mL
